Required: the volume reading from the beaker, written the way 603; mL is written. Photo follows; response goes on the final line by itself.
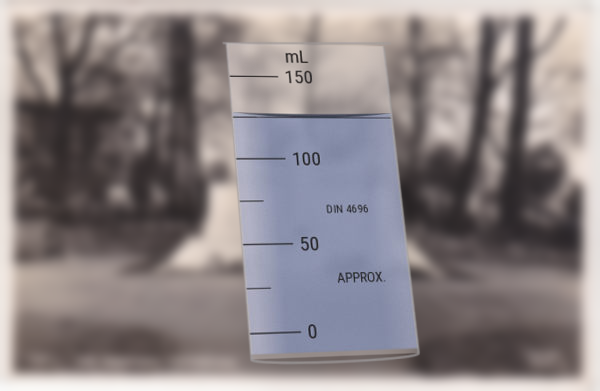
125; mL
